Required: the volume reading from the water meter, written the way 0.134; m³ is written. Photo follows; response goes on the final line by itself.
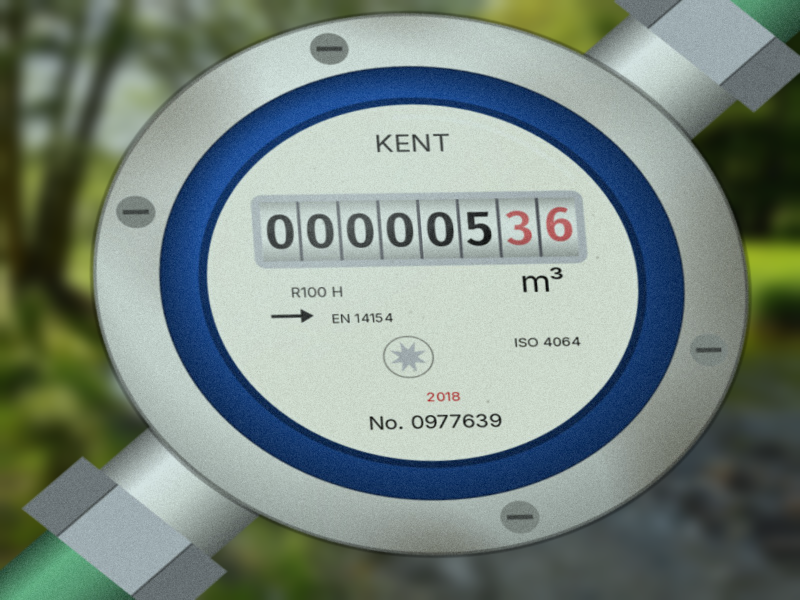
5.36; m³
